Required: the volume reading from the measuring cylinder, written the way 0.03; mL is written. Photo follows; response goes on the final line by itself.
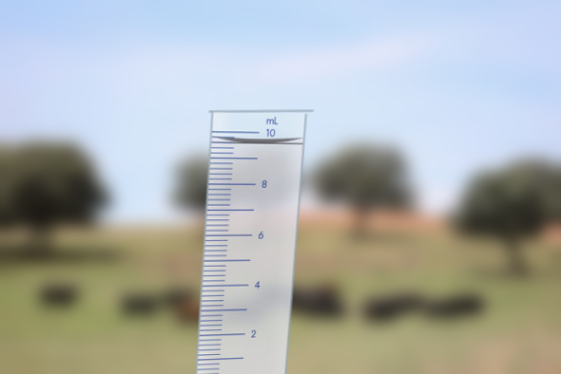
9.6; mL
